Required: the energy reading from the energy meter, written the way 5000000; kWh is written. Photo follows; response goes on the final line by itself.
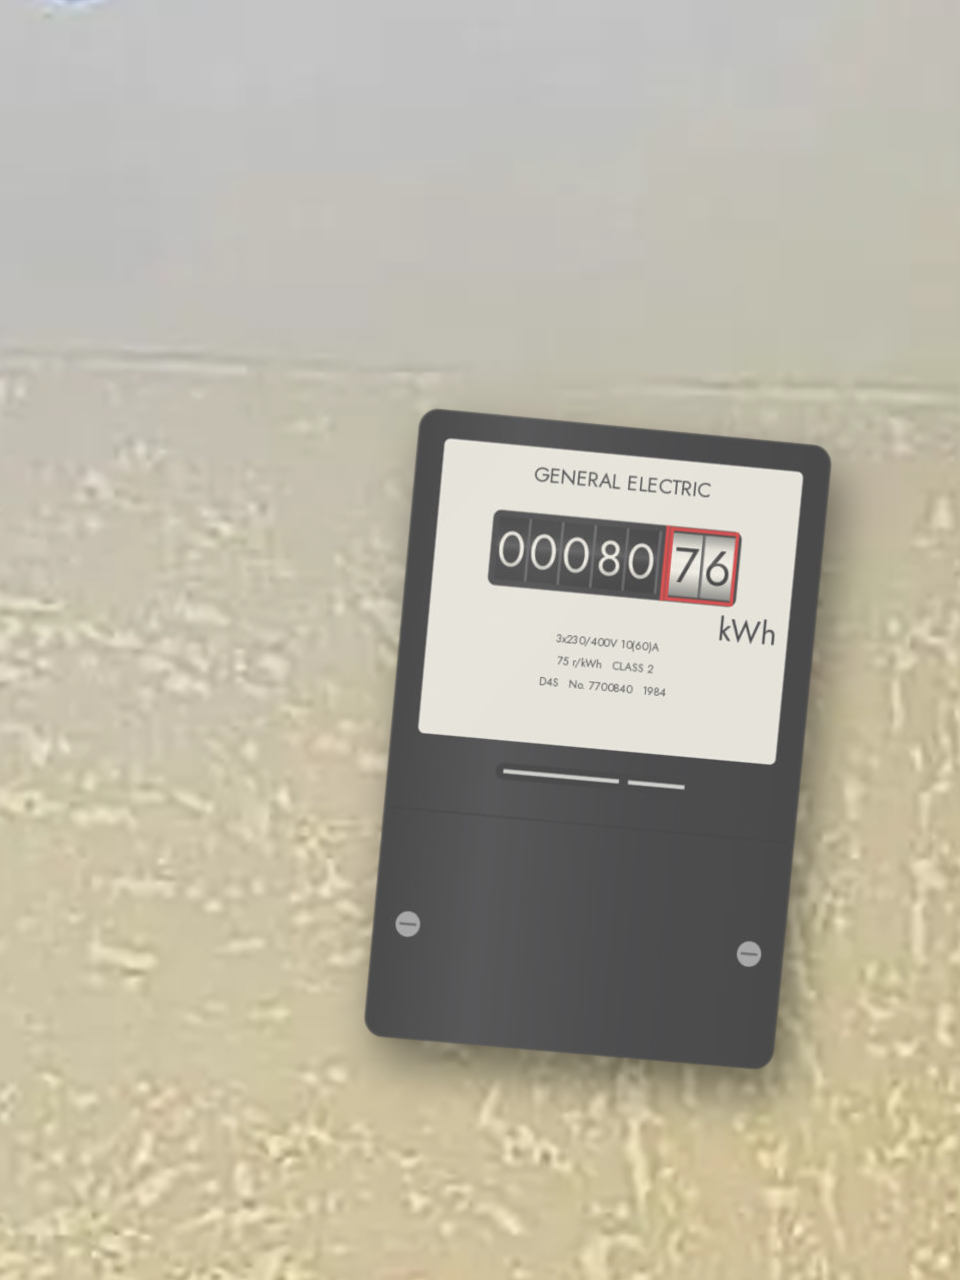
80.76; kWh
